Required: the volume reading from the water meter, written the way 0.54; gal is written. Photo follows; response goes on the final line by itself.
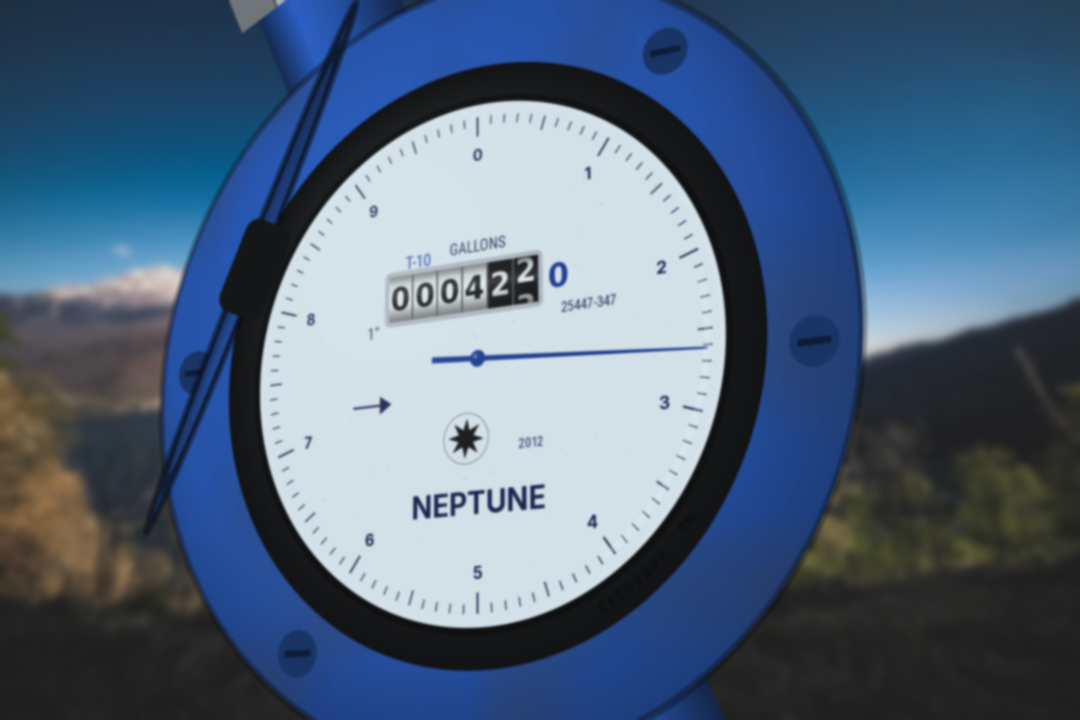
4222.6; gal
